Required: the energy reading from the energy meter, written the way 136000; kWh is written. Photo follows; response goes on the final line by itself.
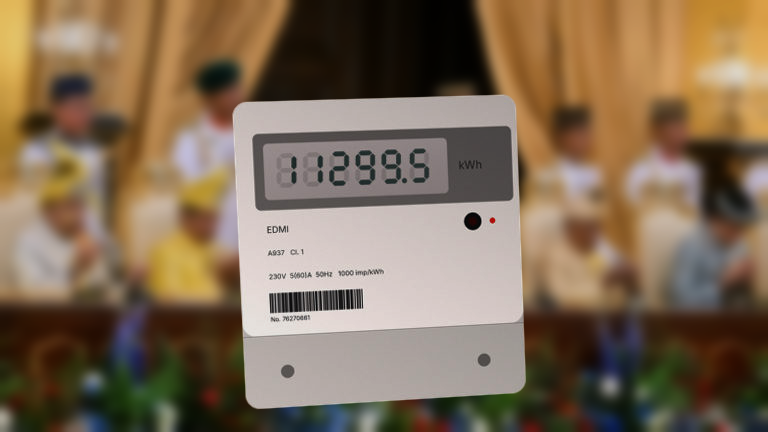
11299.5; kWh
